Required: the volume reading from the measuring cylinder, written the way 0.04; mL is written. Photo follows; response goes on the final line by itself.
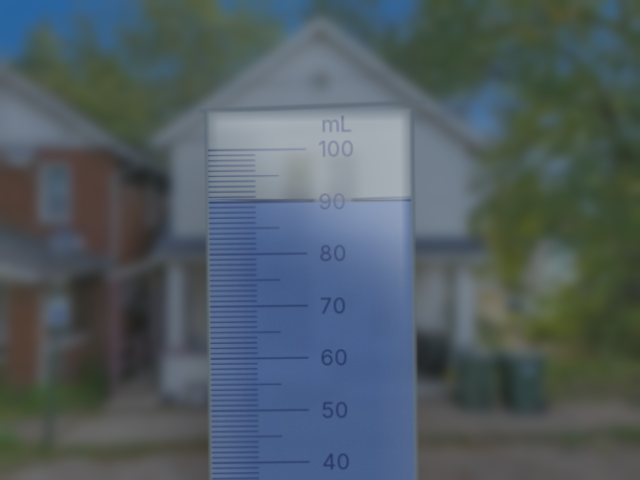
90; mL
